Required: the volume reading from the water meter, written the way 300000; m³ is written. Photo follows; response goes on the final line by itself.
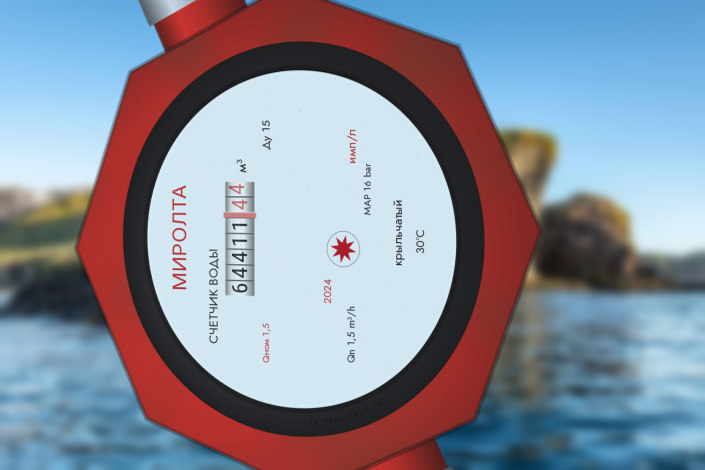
64411.44; m³
